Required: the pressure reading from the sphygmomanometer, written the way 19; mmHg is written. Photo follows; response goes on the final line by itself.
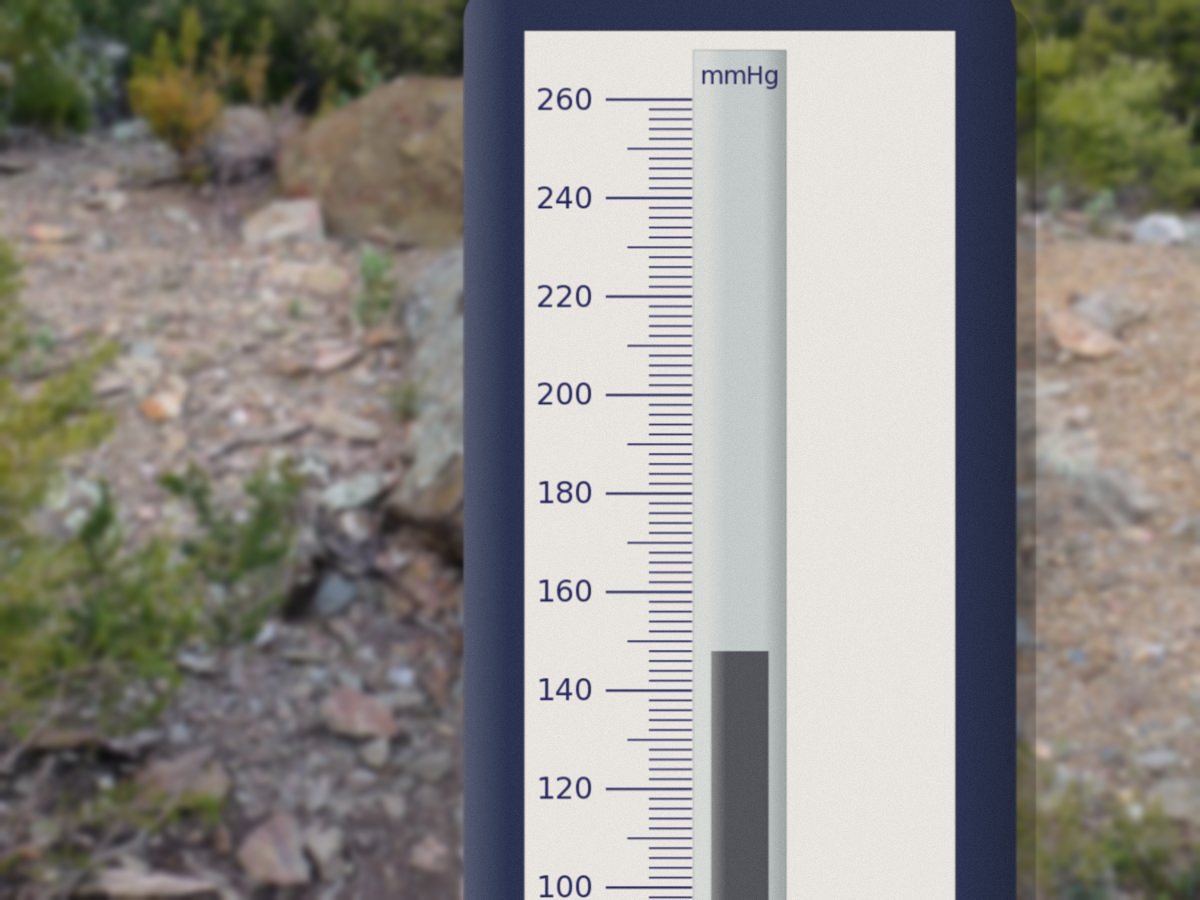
148; mmHg
